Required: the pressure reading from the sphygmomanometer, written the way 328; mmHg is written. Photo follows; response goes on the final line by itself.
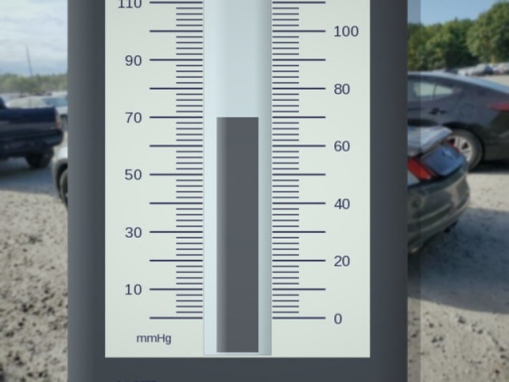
70; mmHg
